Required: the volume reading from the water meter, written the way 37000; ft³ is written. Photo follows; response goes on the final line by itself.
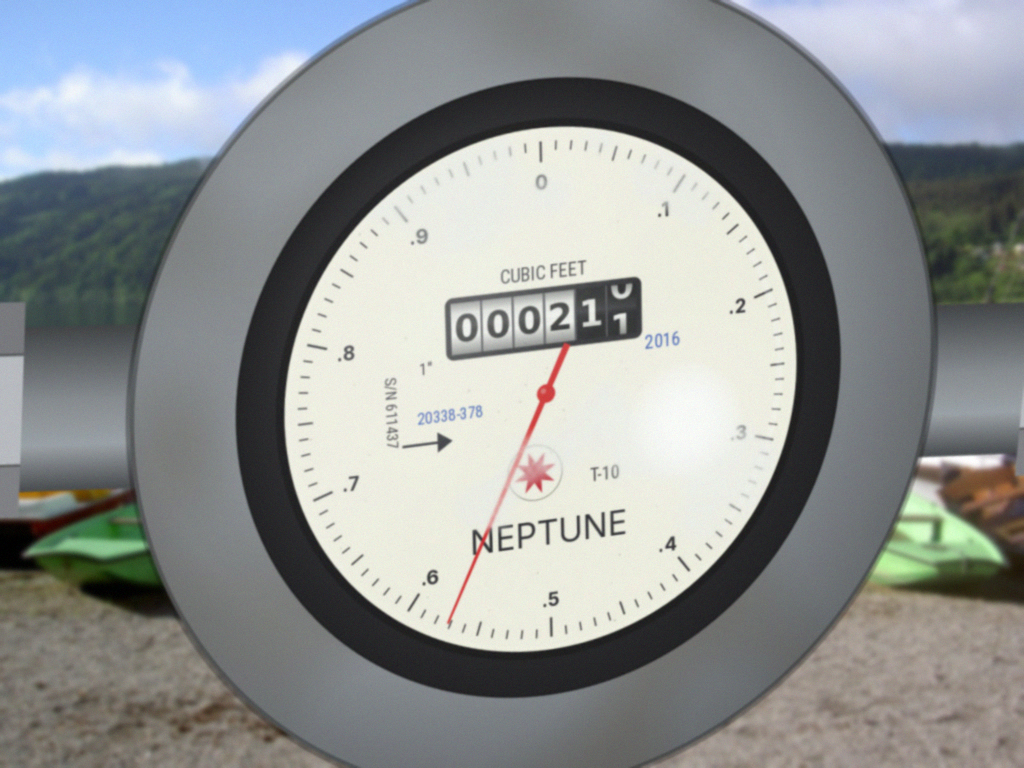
210.57; ft³
